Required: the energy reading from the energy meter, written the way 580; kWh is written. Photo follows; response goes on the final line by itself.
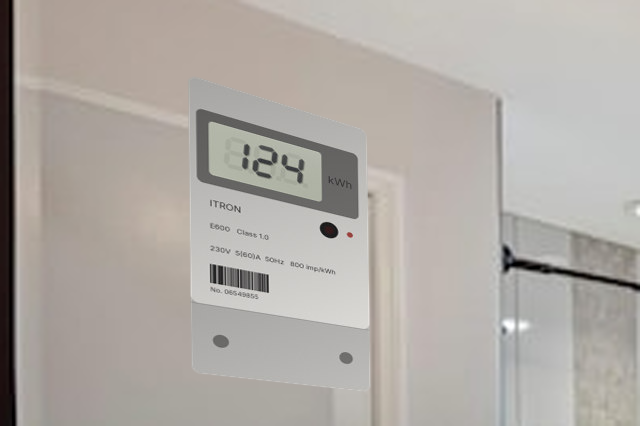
124; kWh
